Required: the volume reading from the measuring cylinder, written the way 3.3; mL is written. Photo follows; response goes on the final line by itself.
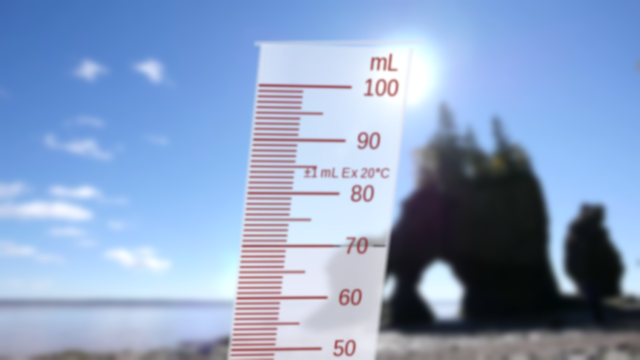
70; mL
